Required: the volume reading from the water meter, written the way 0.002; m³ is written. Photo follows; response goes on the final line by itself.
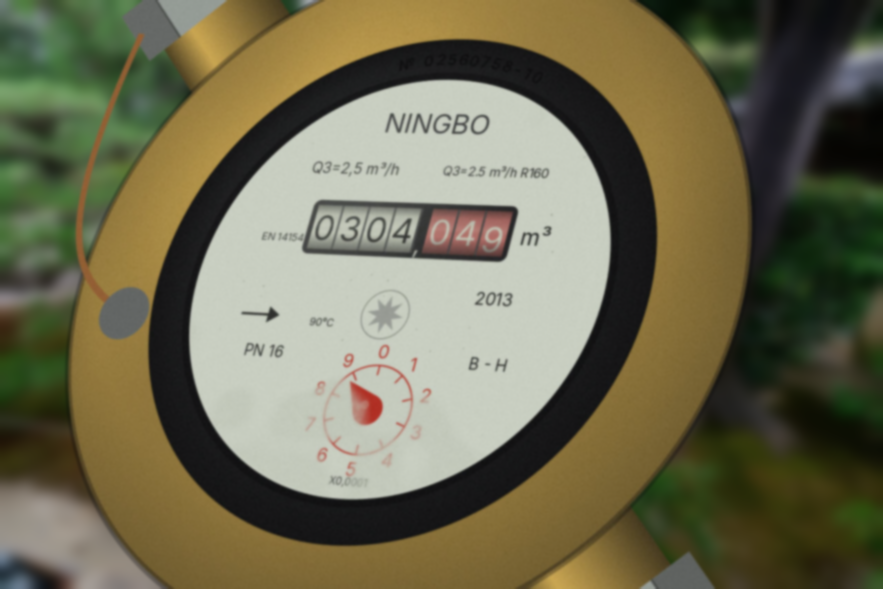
304.0488; m³
